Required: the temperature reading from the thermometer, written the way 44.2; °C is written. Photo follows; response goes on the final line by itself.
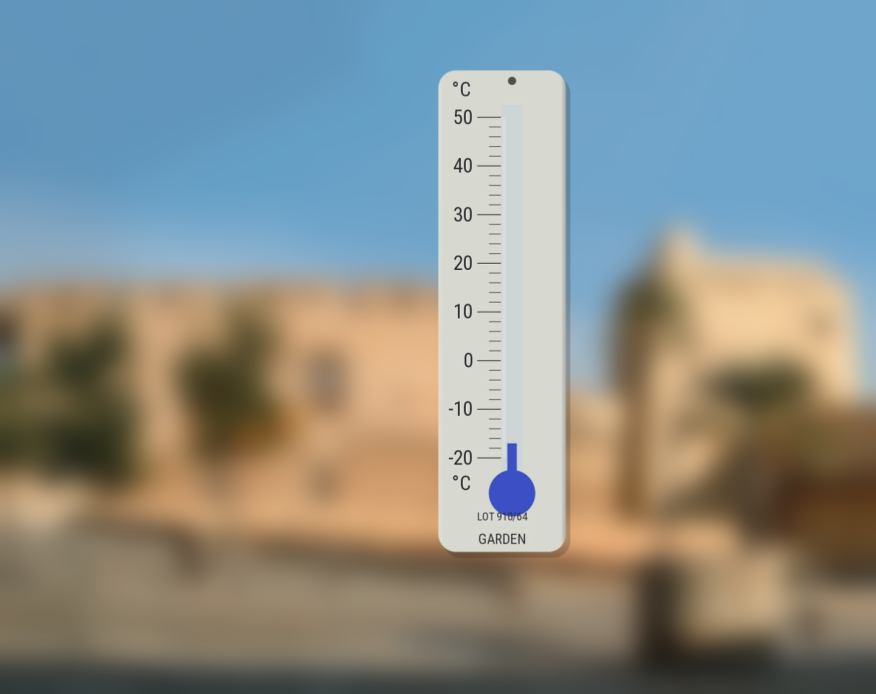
-17; °C
